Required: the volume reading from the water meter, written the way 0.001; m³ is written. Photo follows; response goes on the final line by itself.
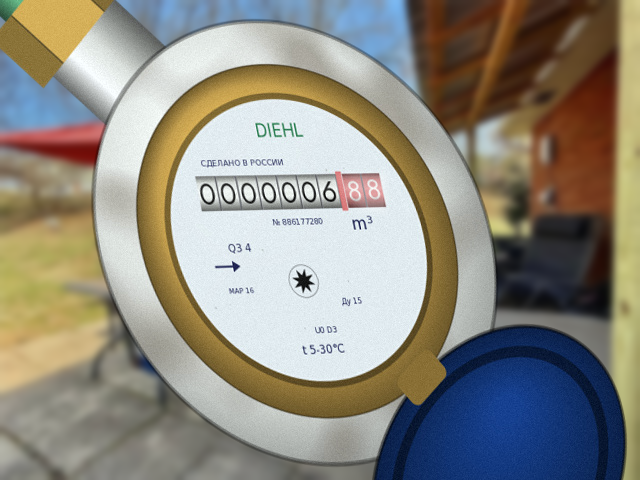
6.88; m³
